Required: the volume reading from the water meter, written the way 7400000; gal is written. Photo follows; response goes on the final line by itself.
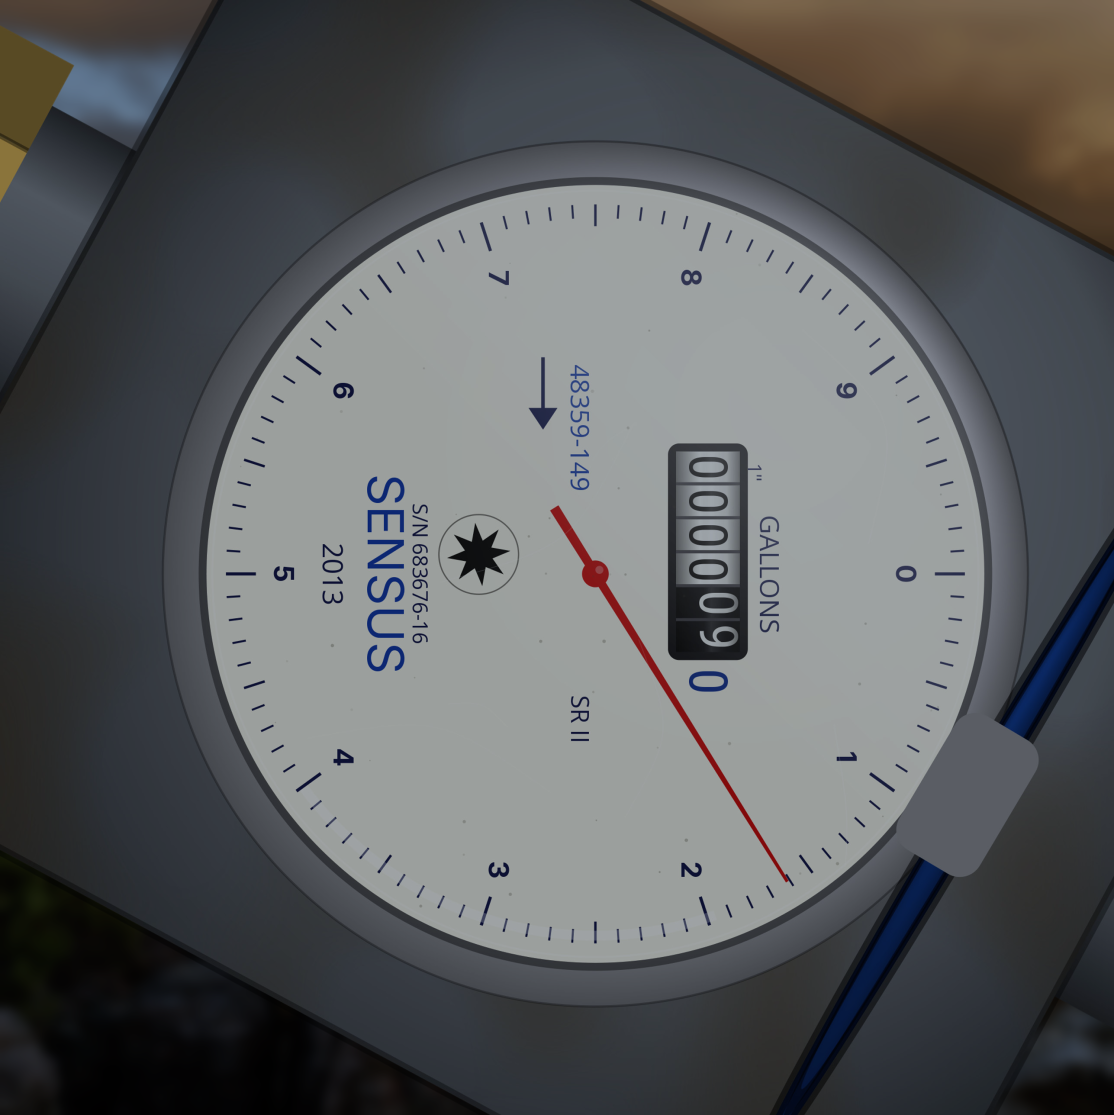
91.6; gal
